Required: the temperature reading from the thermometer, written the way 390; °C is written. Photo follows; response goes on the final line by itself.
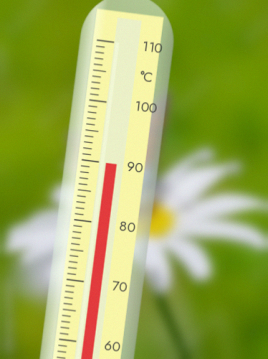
90; °C
